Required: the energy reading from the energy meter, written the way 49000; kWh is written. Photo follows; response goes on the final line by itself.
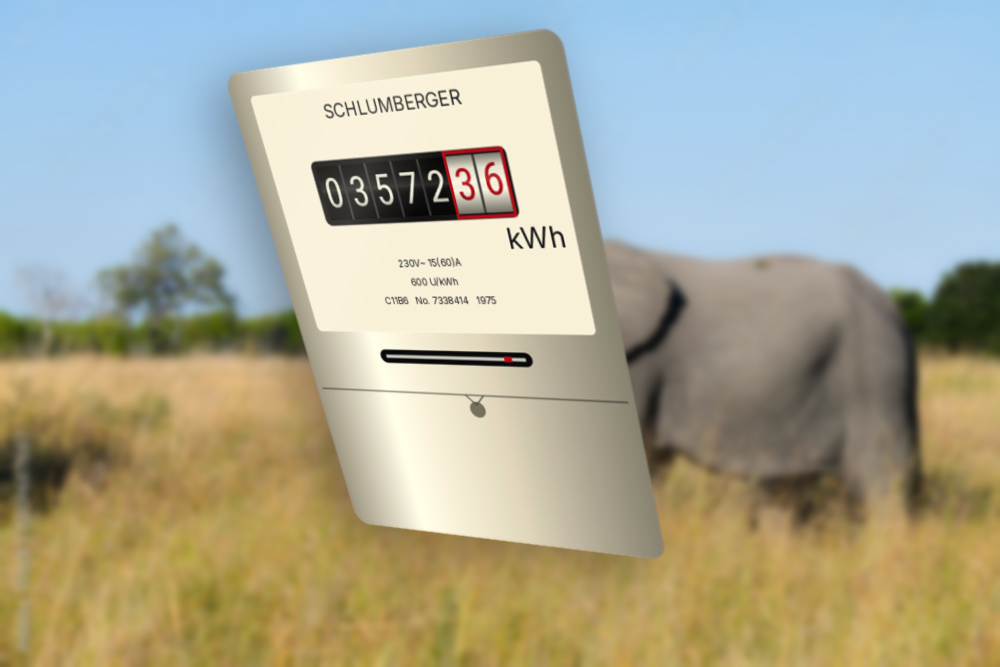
3572.36; kWh
